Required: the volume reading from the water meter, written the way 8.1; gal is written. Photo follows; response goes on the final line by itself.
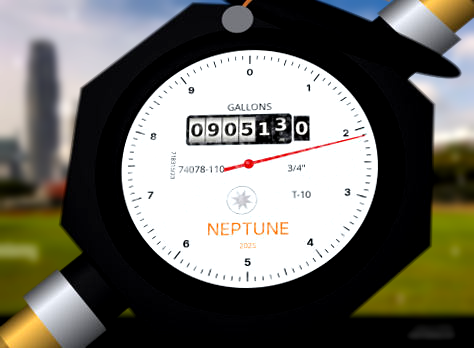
905132.1; gal
